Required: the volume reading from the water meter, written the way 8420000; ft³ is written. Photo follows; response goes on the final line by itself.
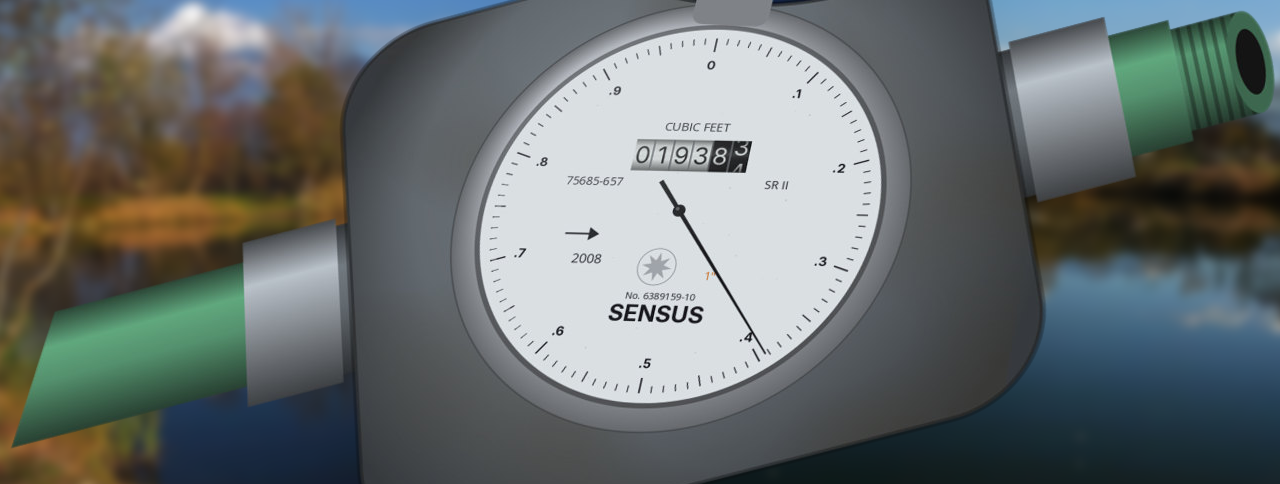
19383.39; ft³
